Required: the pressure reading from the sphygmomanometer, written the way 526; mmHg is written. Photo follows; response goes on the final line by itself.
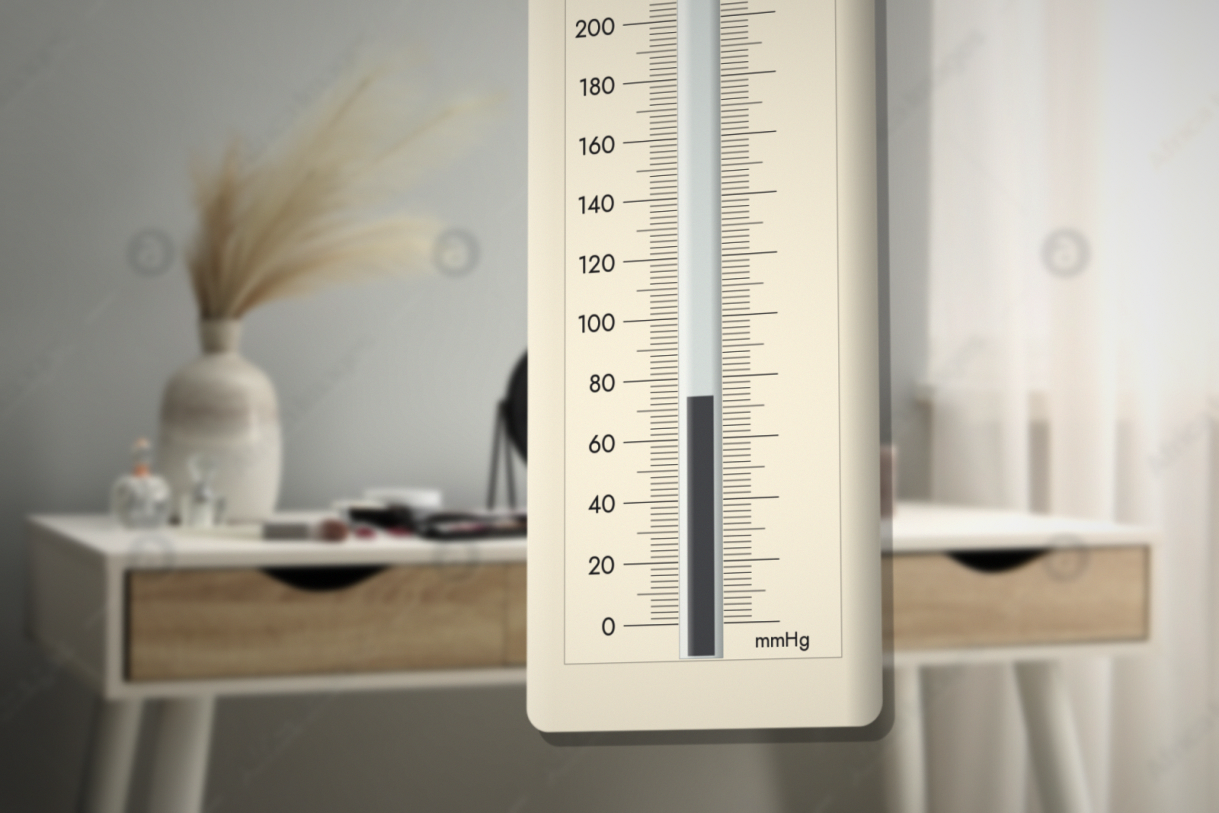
74; mmHg
